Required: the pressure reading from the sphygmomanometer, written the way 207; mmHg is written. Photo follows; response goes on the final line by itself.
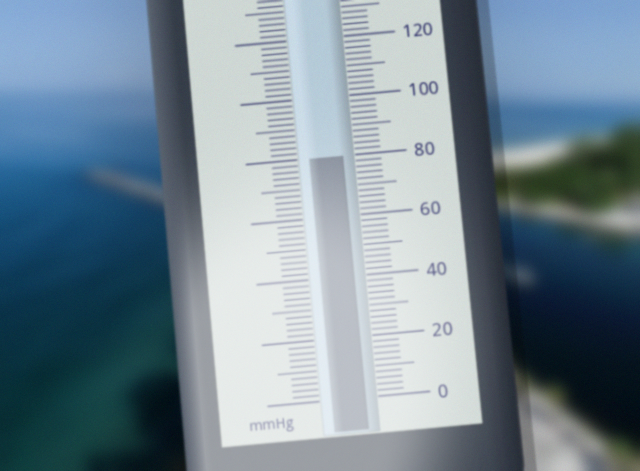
80; mmHg
